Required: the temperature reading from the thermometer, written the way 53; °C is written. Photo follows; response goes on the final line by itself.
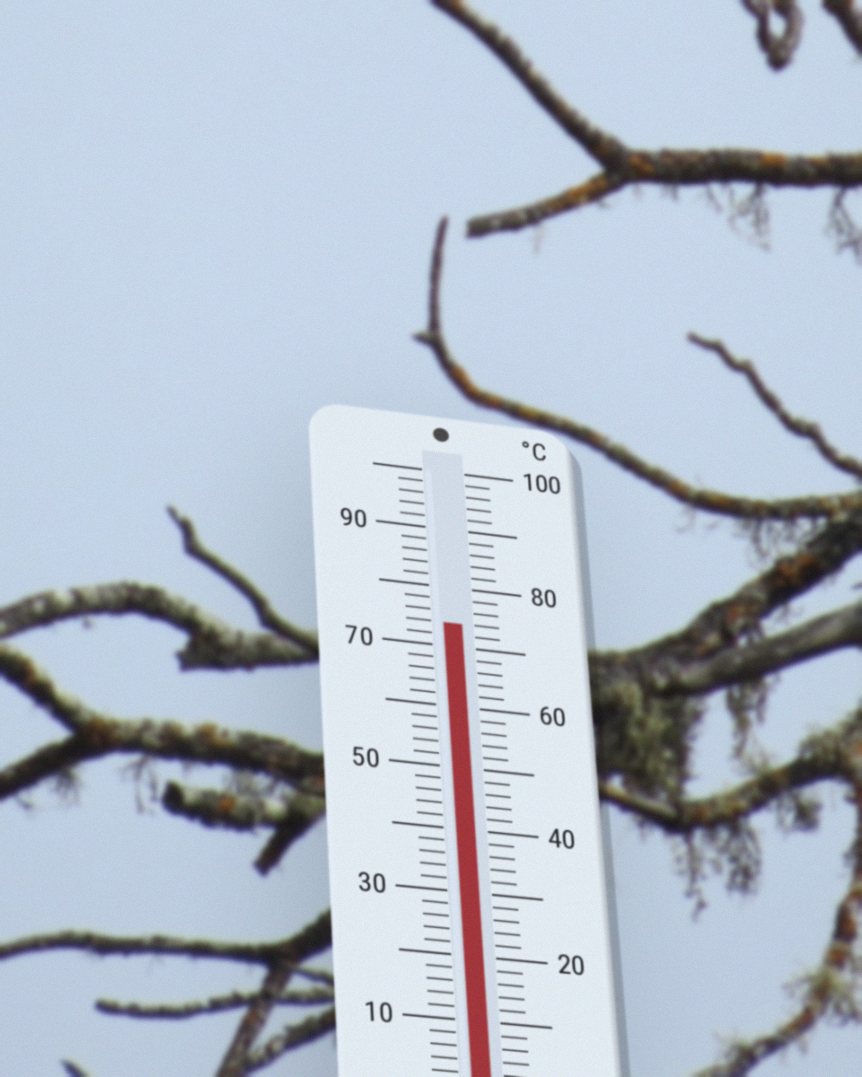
74; °C
